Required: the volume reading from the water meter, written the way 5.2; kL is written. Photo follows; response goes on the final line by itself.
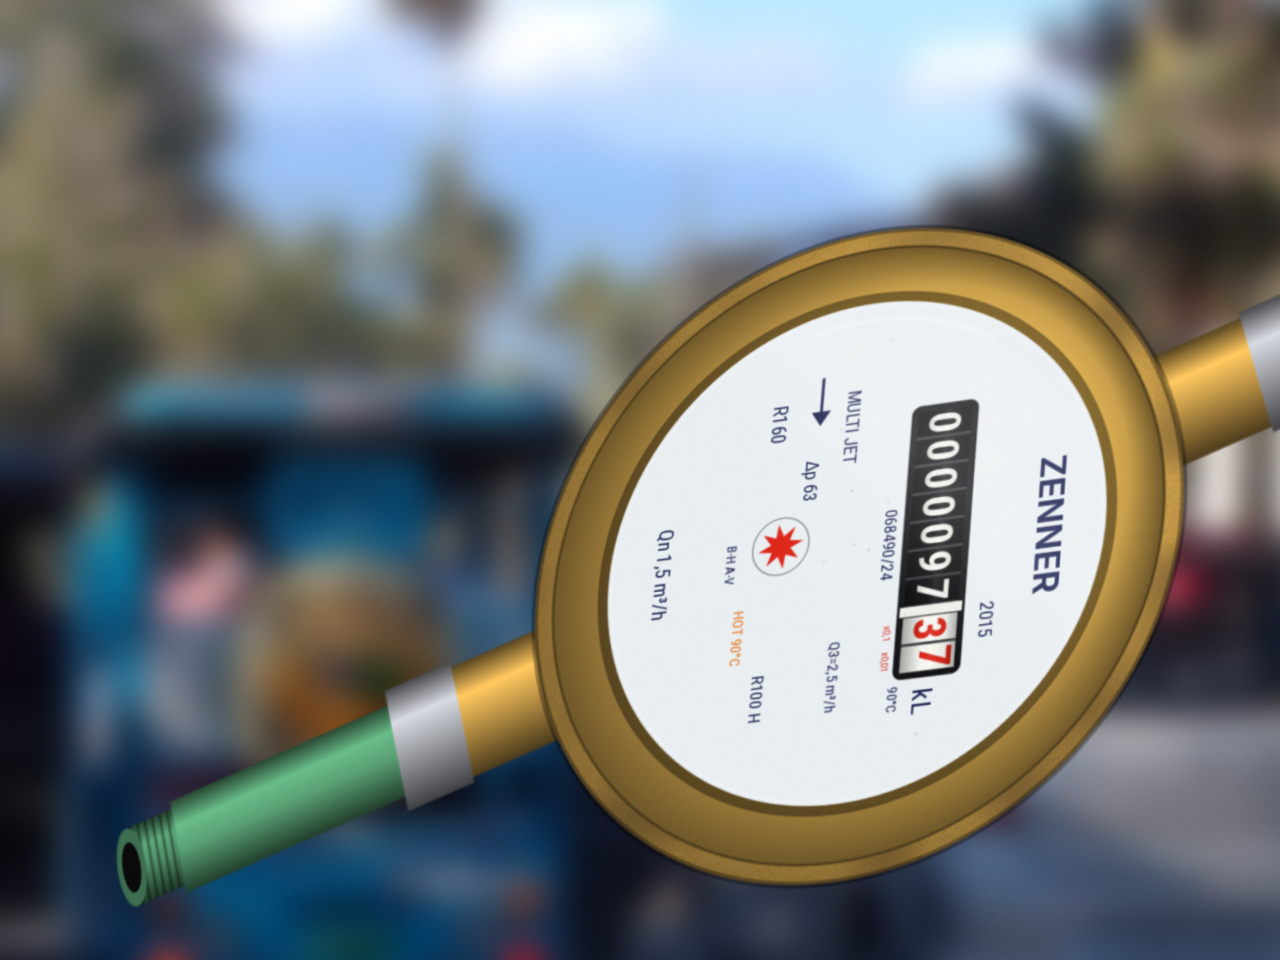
97.37; kL
